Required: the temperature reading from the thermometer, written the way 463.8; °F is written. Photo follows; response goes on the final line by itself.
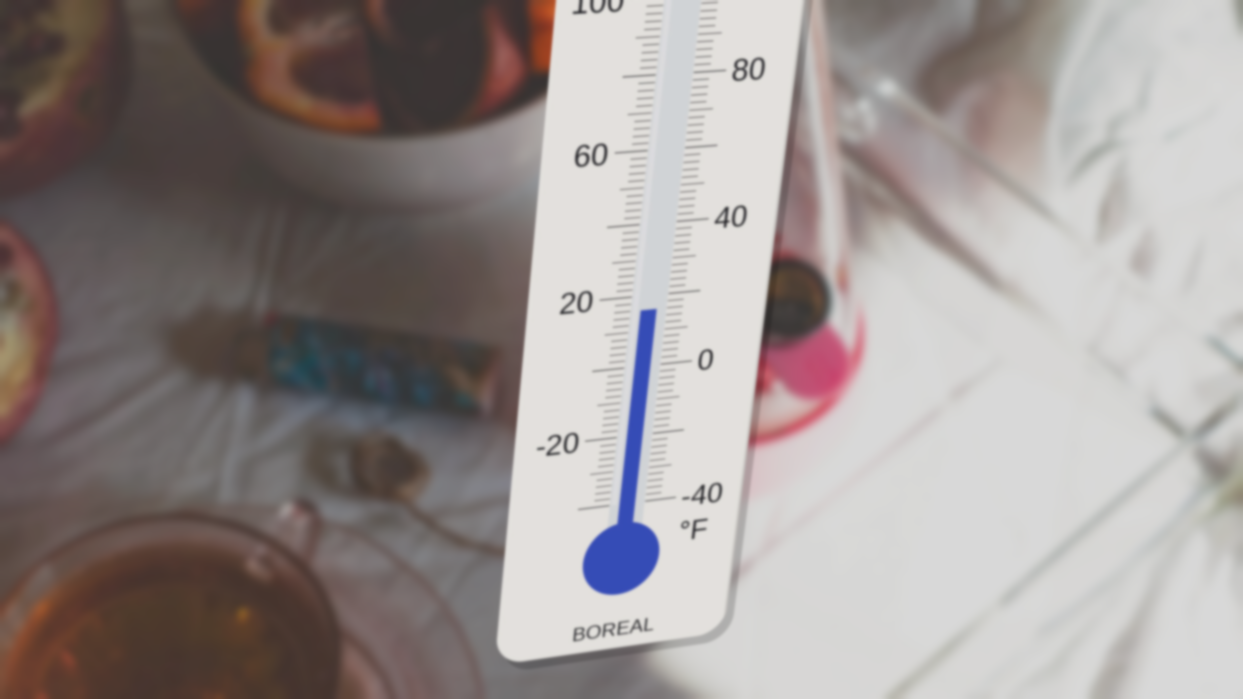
16; °F
